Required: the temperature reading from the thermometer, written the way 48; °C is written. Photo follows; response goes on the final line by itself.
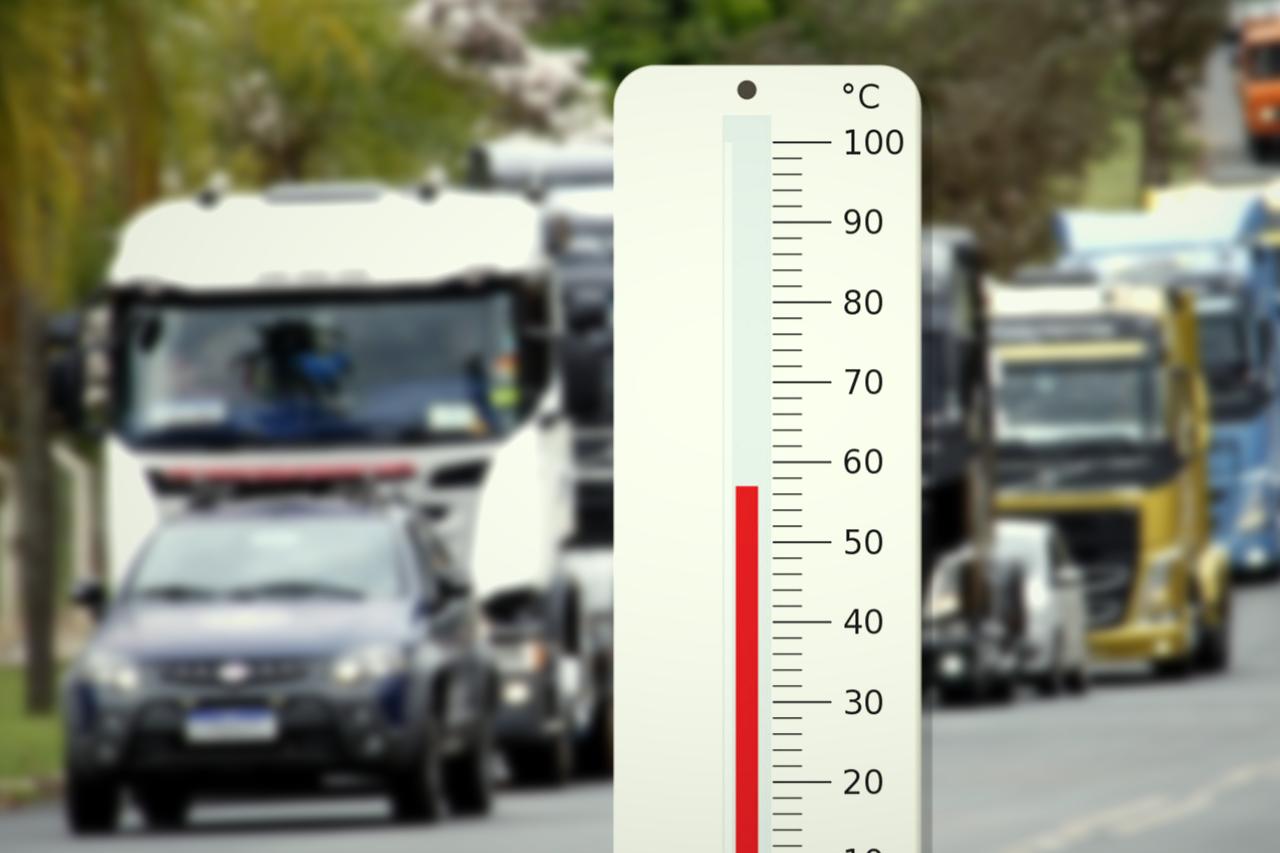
57; °C
